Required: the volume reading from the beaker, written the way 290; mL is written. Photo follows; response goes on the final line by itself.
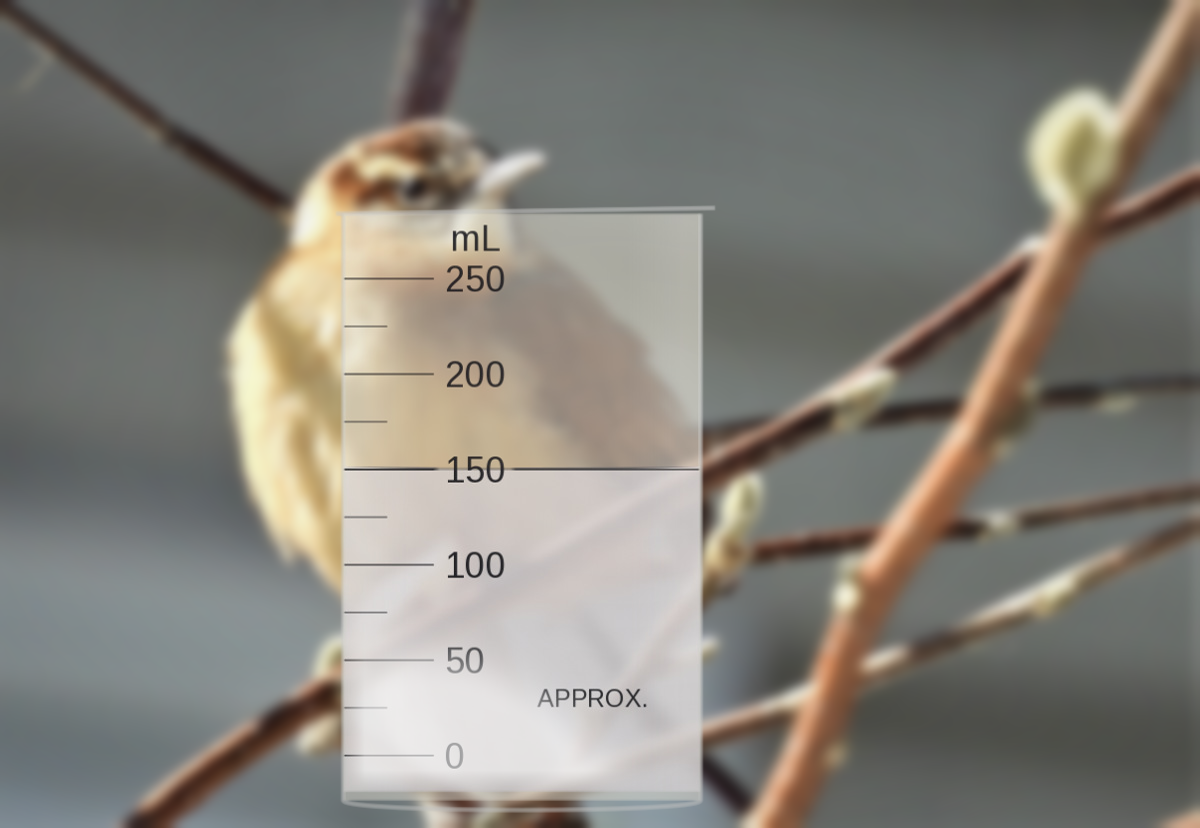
150; mL
